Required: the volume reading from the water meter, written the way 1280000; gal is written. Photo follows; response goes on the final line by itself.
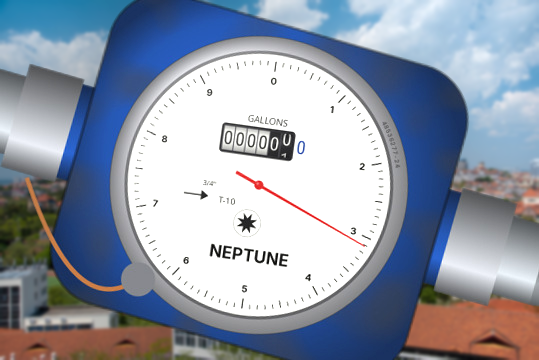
3.1; gal
